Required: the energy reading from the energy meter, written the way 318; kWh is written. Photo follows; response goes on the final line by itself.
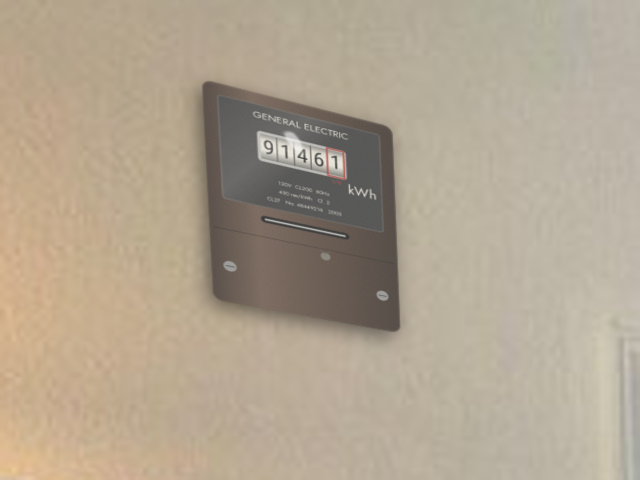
9146.1; kWh
